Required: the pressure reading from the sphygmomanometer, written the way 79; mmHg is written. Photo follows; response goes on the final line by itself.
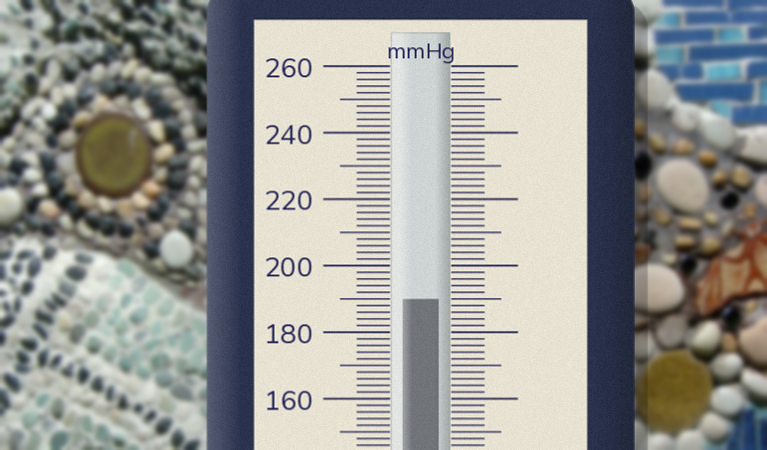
190; mmHg
